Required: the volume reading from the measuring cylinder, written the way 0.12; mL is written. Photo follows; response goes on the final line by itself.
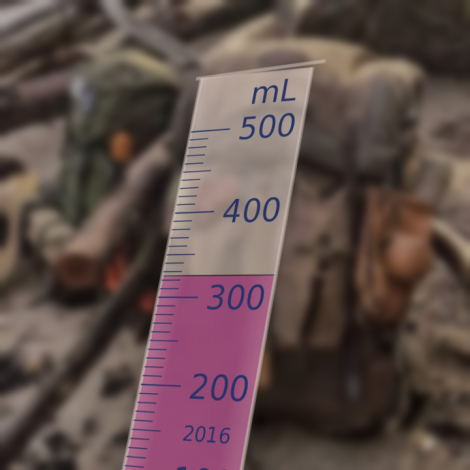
325; mL
